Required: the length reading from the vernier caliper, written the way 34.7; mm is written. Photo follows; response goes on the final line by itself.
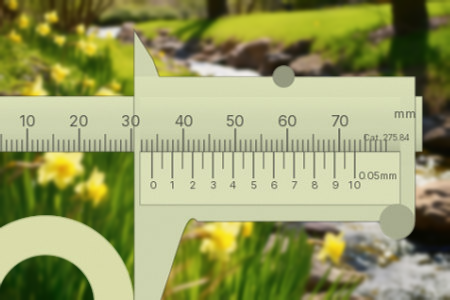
34.0; mm
